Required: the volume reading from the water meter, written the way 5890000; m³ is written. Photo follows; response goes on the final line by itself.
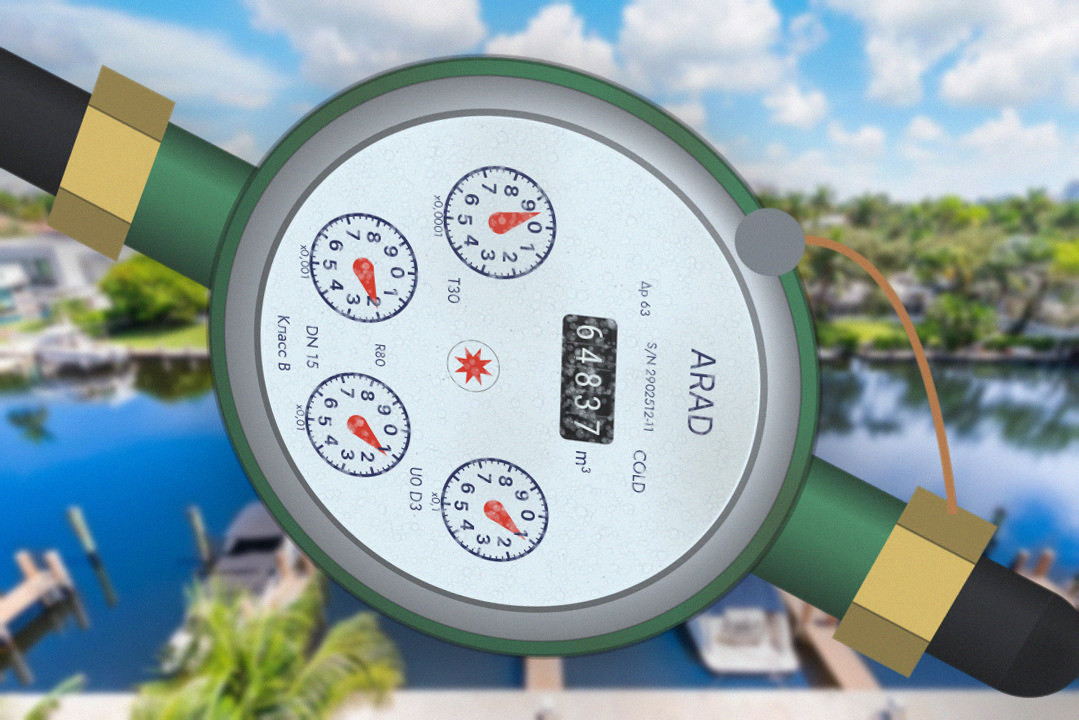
64837.1119; m³
